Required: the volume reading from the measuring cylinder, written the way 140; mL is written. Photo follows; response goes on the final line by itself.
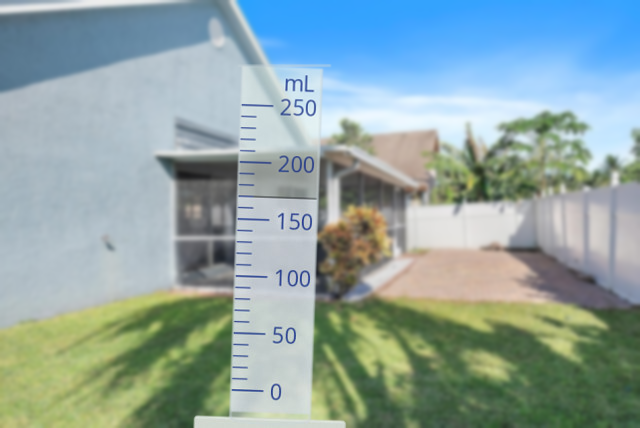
170; mL
